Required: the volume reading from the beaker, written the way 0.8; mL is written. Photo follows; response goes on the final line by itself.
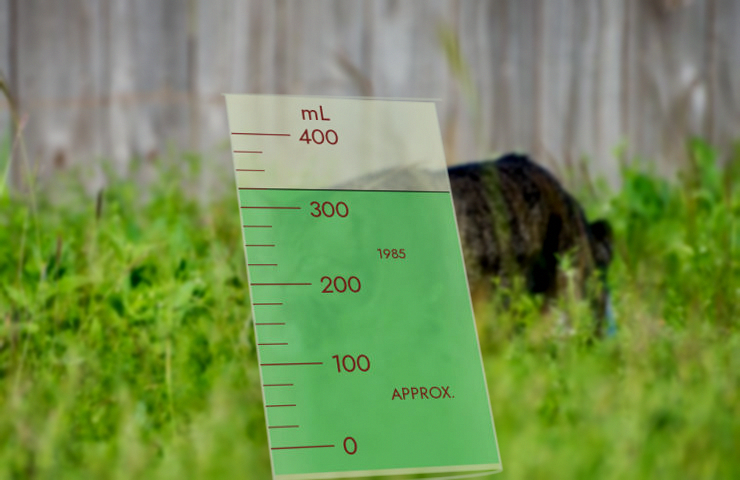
325; mL
